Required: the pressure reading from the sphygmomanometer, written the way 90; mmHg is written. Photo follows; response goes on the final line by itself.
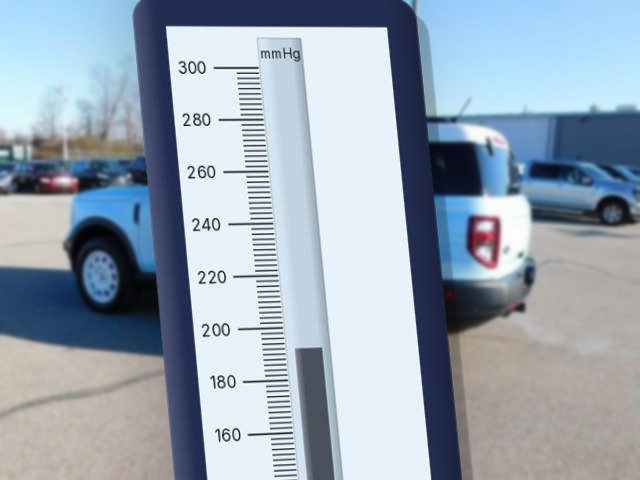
192; mmHg
